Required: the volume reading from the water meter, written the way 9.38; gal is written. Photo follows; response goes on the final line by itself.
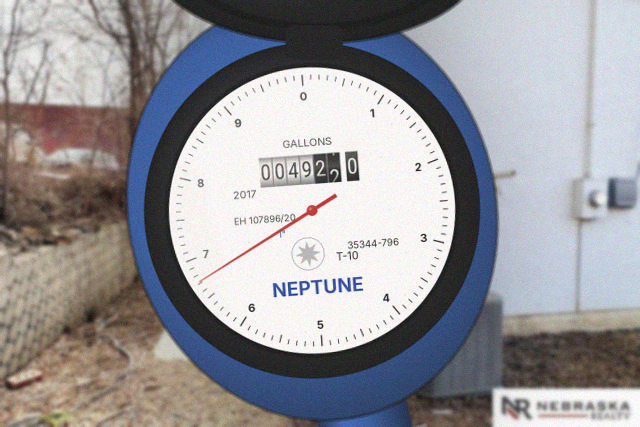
49216.7; gal
